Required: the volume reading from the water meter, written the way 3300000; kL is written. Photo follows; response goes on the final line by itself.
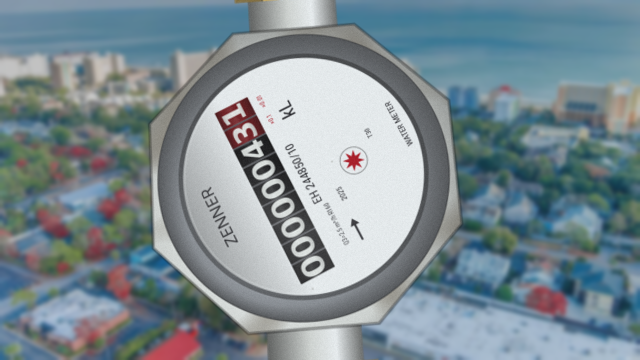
4.31; kL
